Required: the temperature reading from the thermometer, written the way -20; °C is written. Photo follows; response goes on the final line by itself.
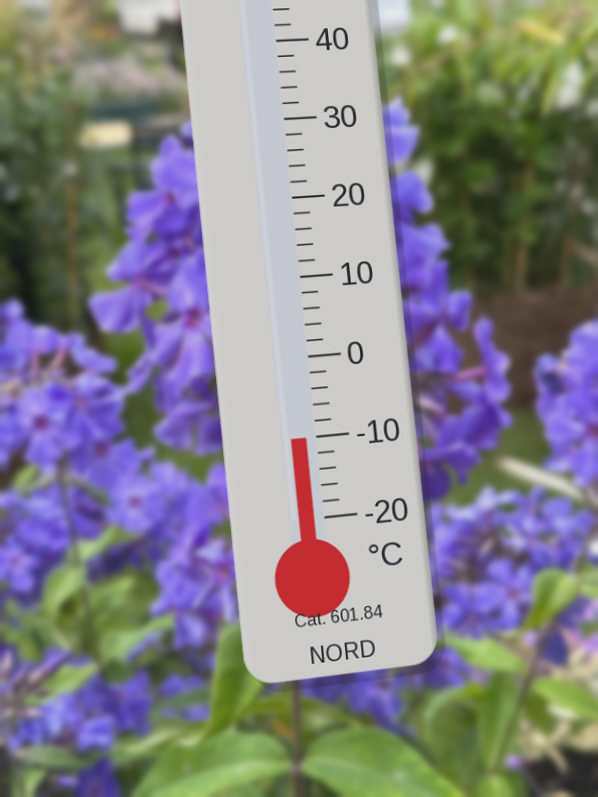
-10; °C
